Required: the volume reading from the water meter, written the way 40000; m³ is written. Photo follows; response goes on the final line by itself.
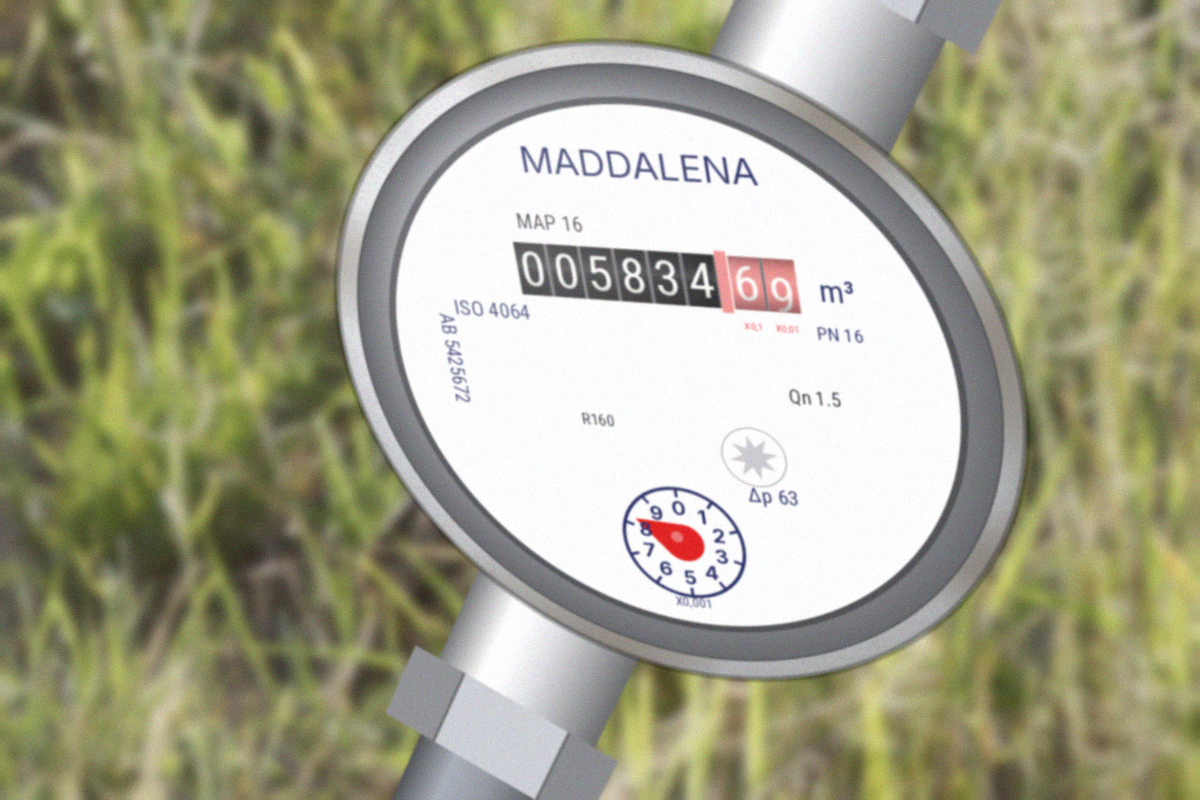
5834.688; m³
